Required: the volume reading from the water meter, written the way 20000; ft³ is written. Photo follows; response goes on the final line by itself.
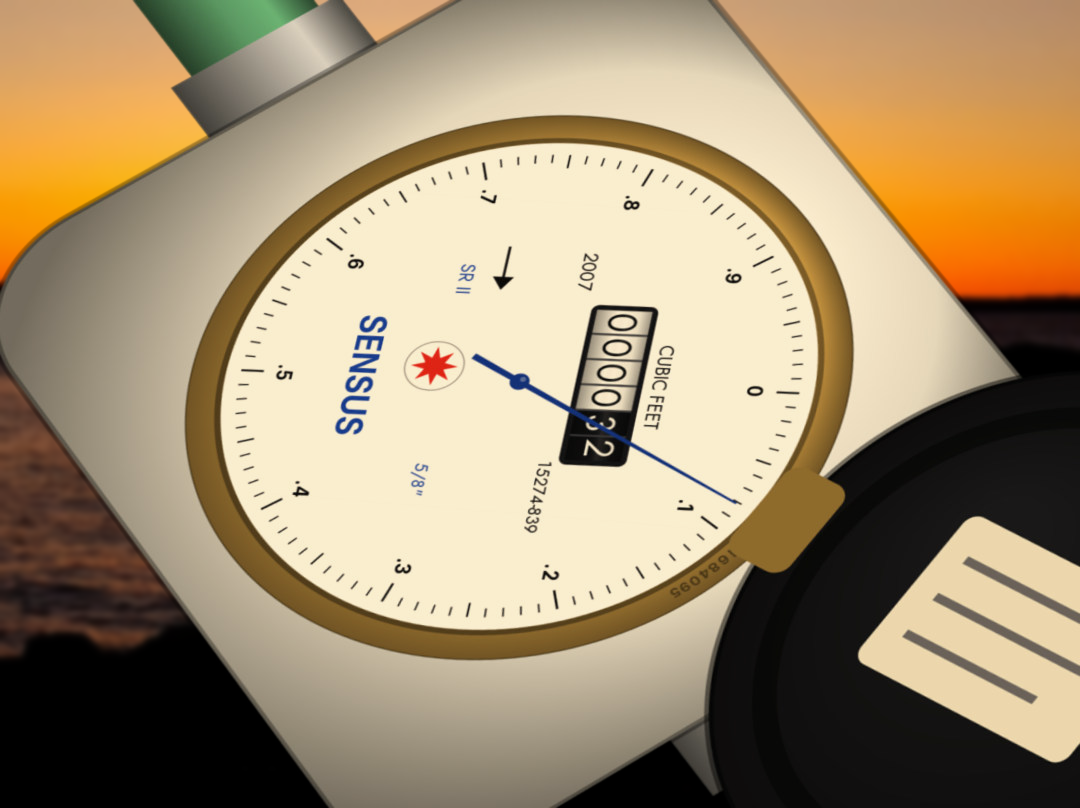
32.08; ft³
